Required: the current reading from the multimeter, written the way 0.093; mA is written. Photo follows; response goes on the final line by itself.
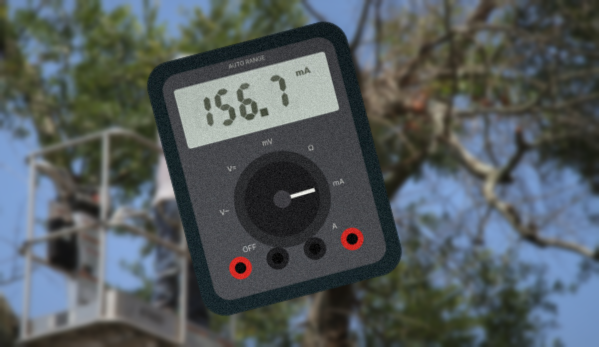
156.7; mA
